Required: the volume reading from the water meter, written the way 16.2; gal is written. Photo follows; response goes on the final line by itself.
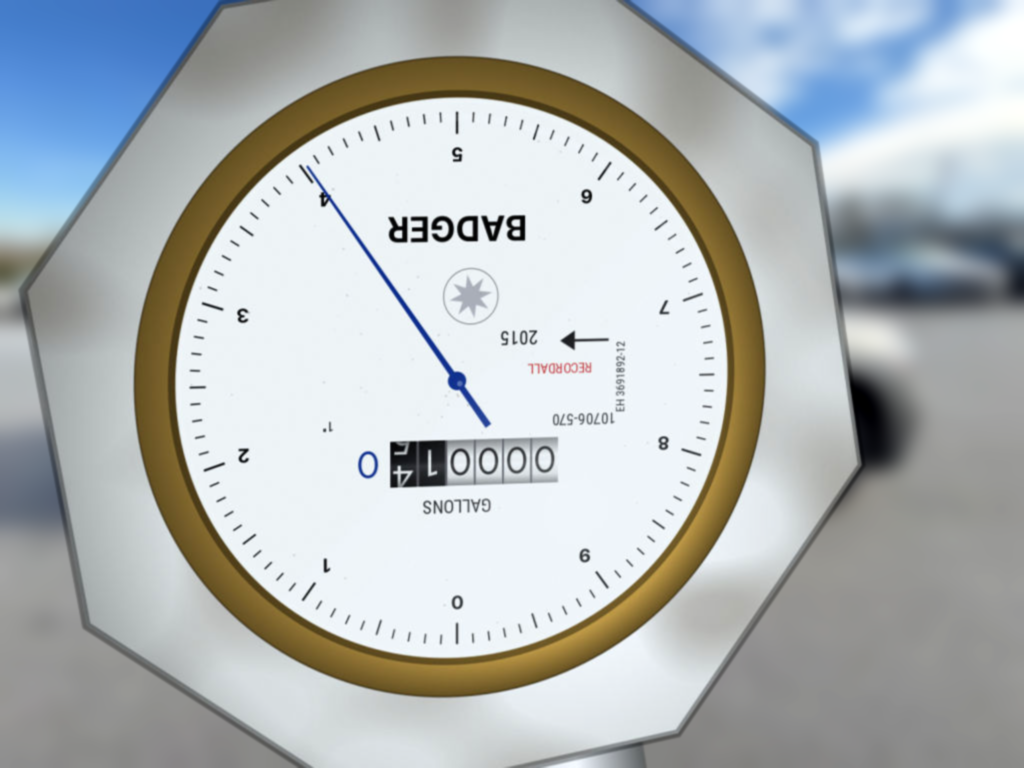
144.0; gal
